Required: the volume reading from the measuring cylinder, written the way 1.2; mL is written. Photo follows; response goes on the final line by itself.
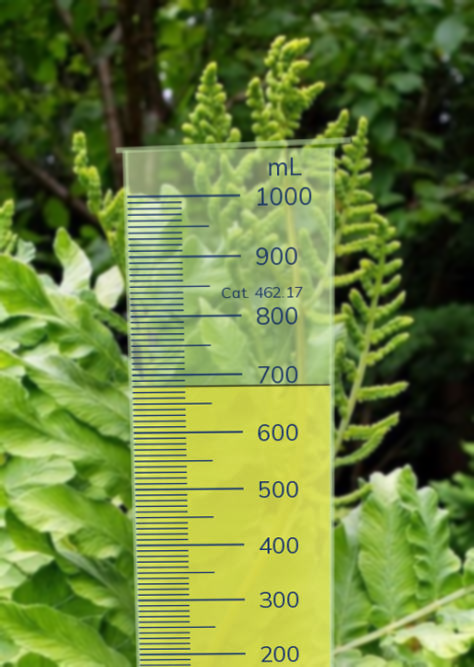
680; mL
